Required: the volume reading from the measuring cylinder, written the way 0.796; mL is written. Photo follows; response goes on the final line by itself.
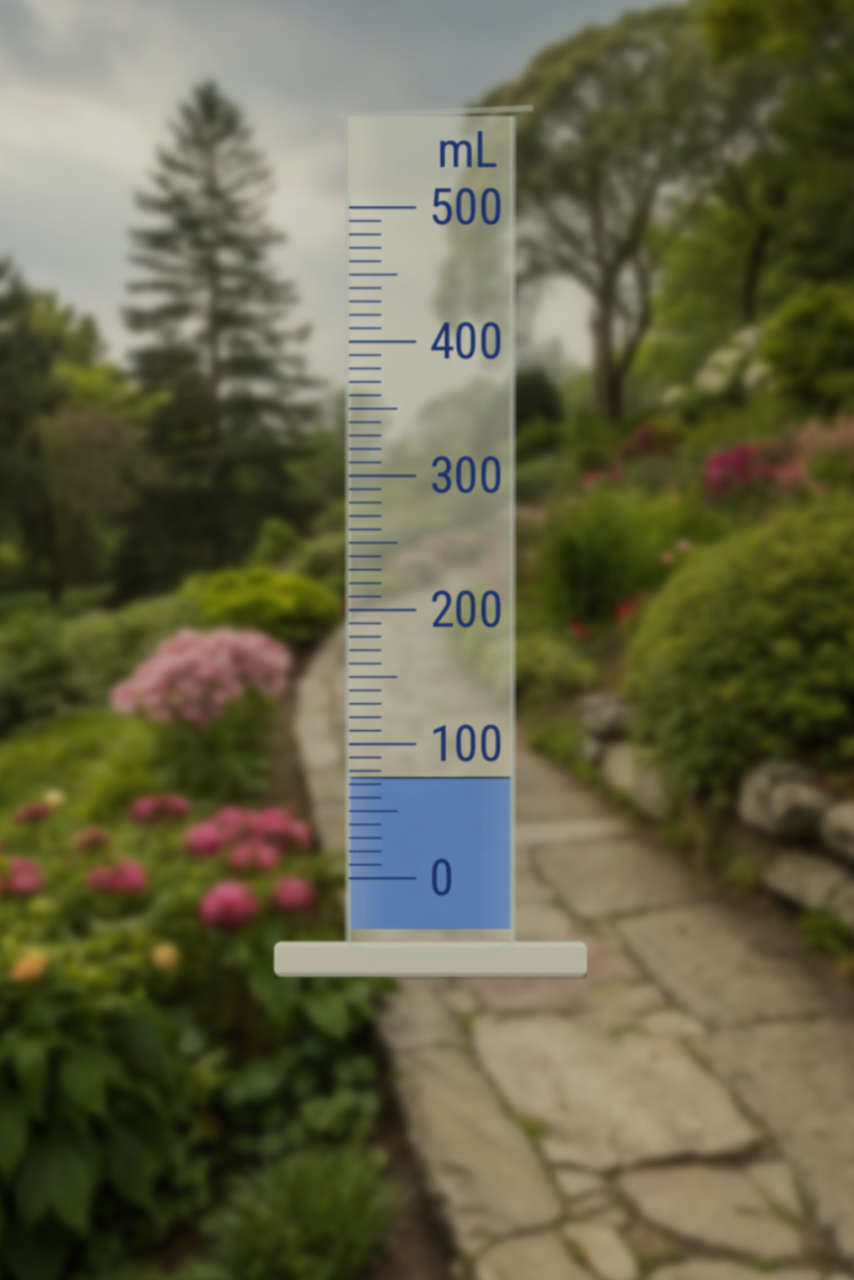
75; mL
